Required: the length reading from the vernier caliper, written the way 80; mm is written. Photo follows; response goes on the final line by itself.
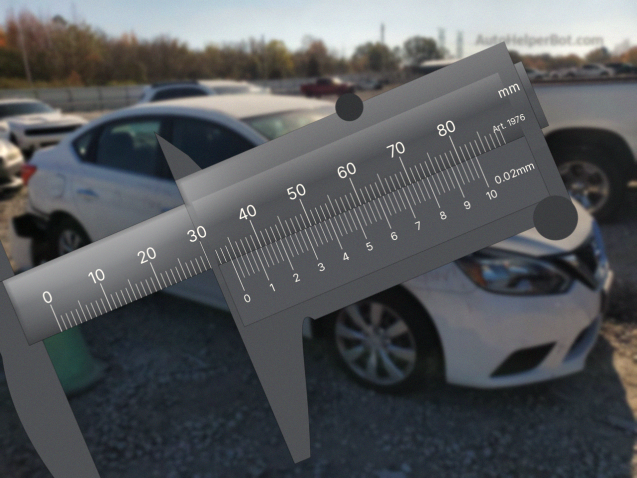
34.0; mm
